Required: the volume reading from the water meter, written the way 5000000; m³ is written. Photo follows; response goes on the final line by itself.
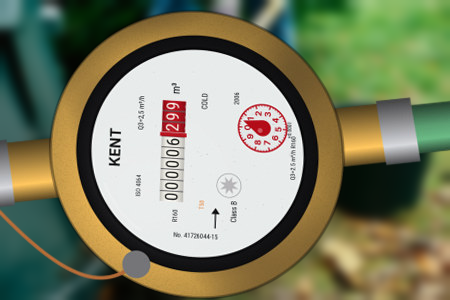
6.2990; m³
